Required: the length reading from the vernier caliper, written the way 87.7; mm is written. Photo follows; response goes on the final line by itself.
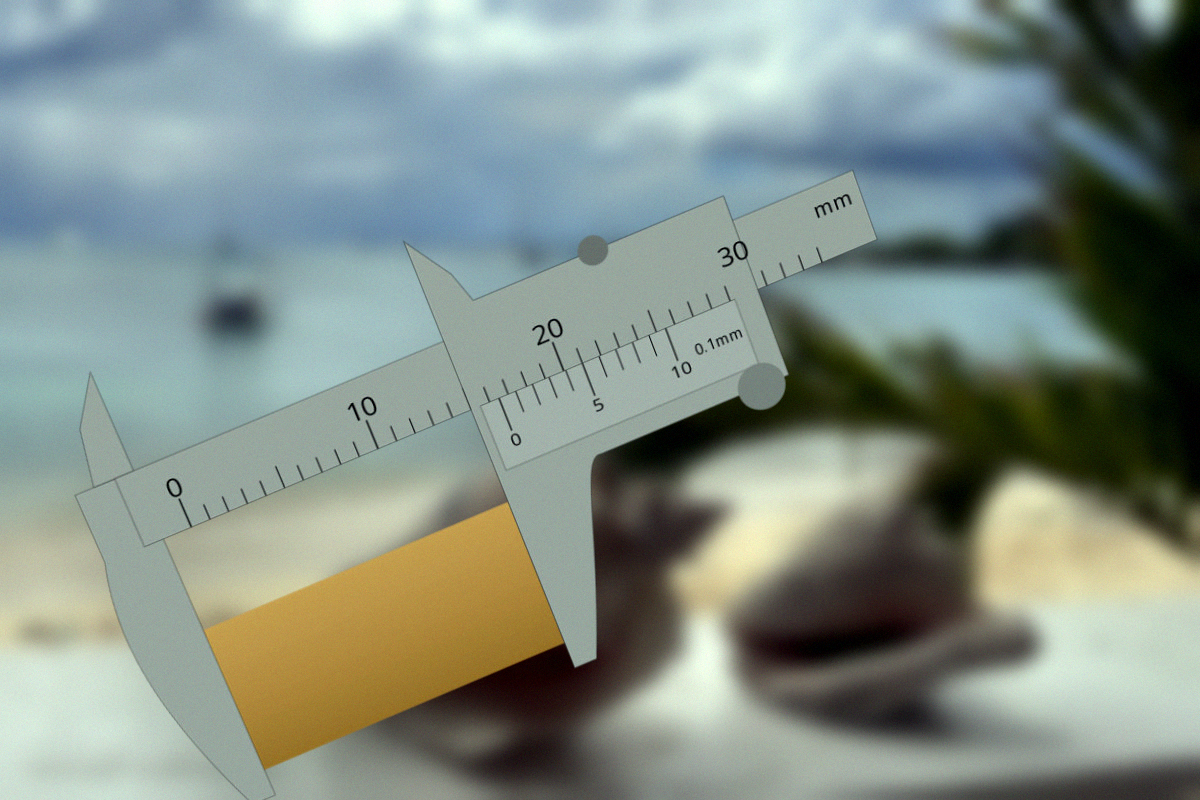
16.5; mm
